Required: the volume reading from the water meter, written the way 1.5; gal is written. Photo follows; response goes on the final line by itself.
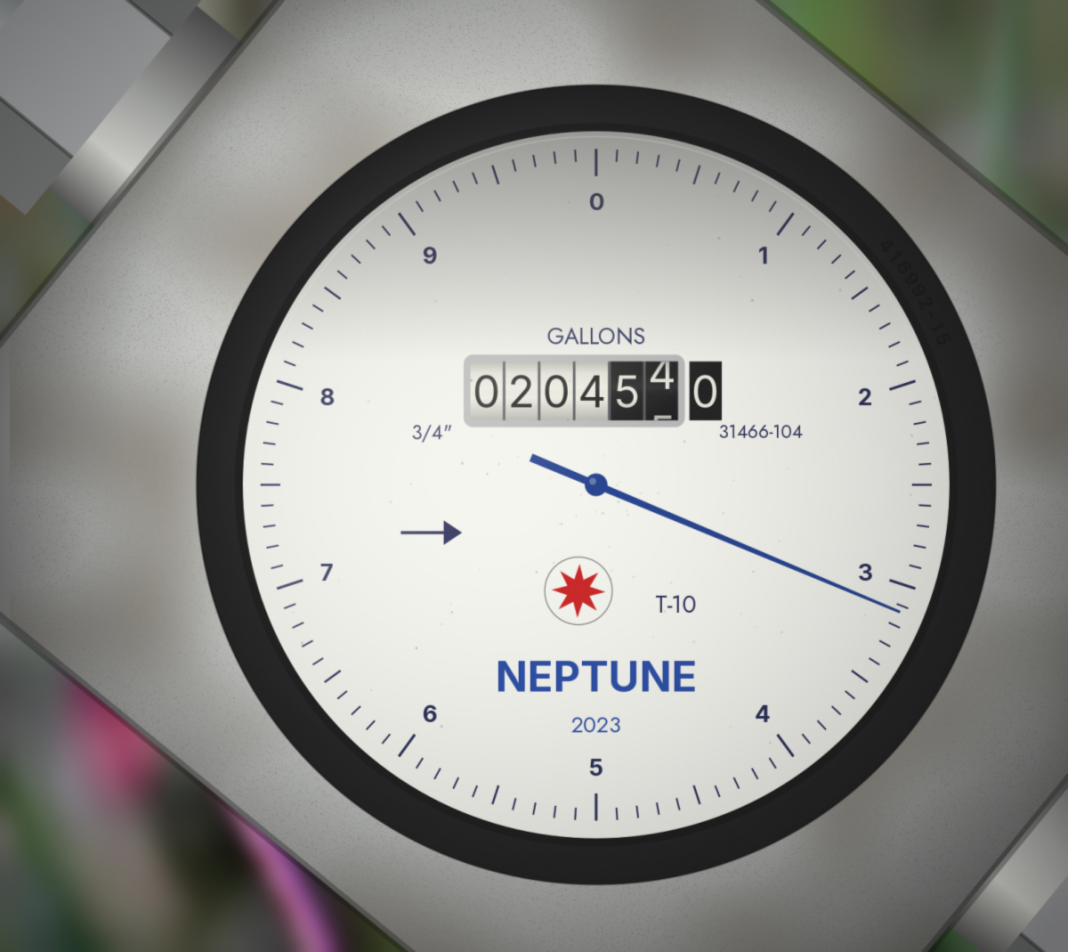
204543.1; gal
